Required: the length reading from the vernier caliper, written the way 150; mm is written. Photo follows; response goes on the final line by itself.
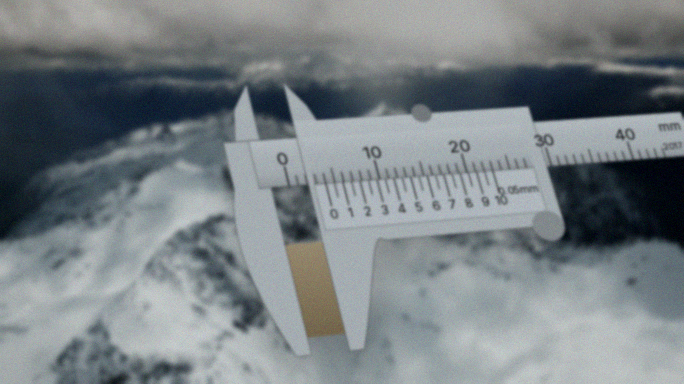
4.0; mm
